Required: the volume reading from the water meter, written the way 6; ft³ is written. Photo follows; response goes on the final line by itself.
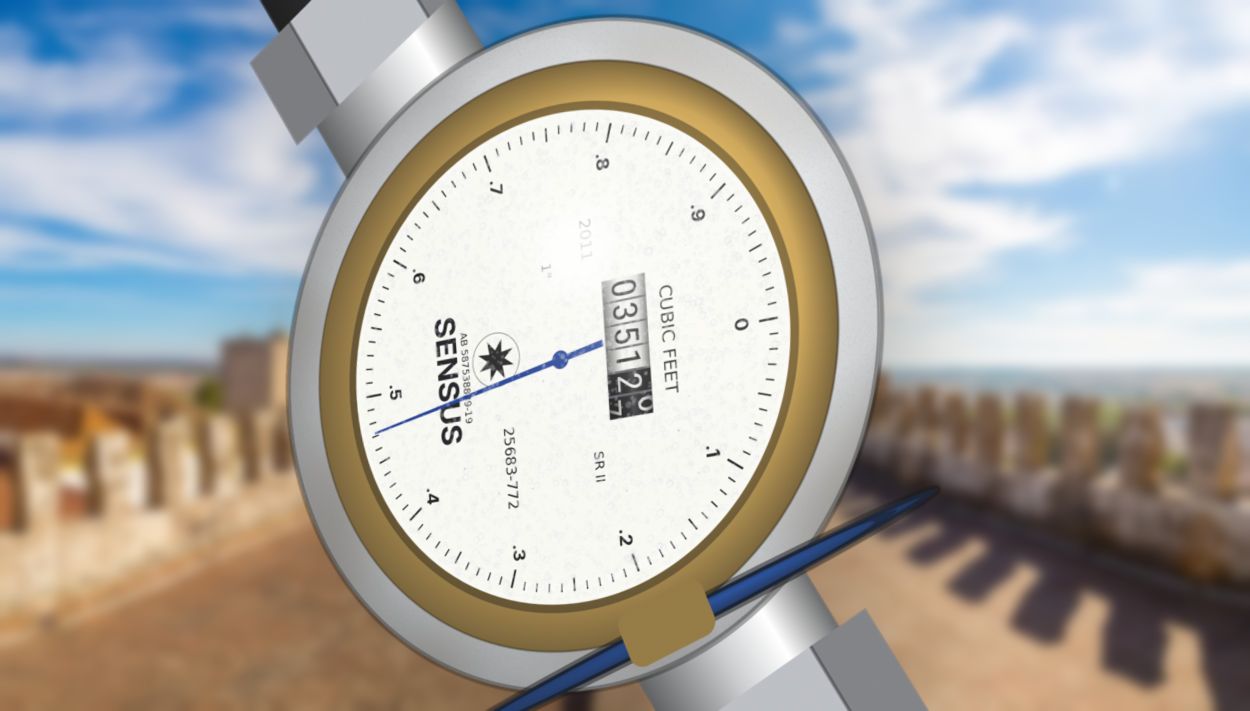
35126.47; ft³
